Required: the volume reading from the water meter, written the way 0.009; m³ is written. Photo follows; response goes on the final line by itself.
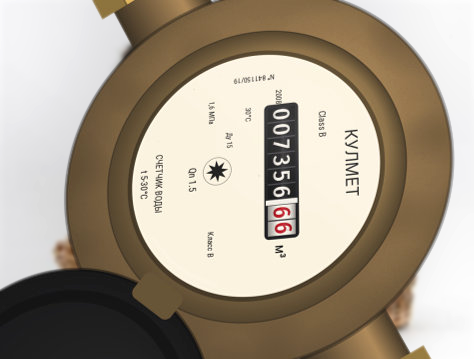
7356.66; m³
